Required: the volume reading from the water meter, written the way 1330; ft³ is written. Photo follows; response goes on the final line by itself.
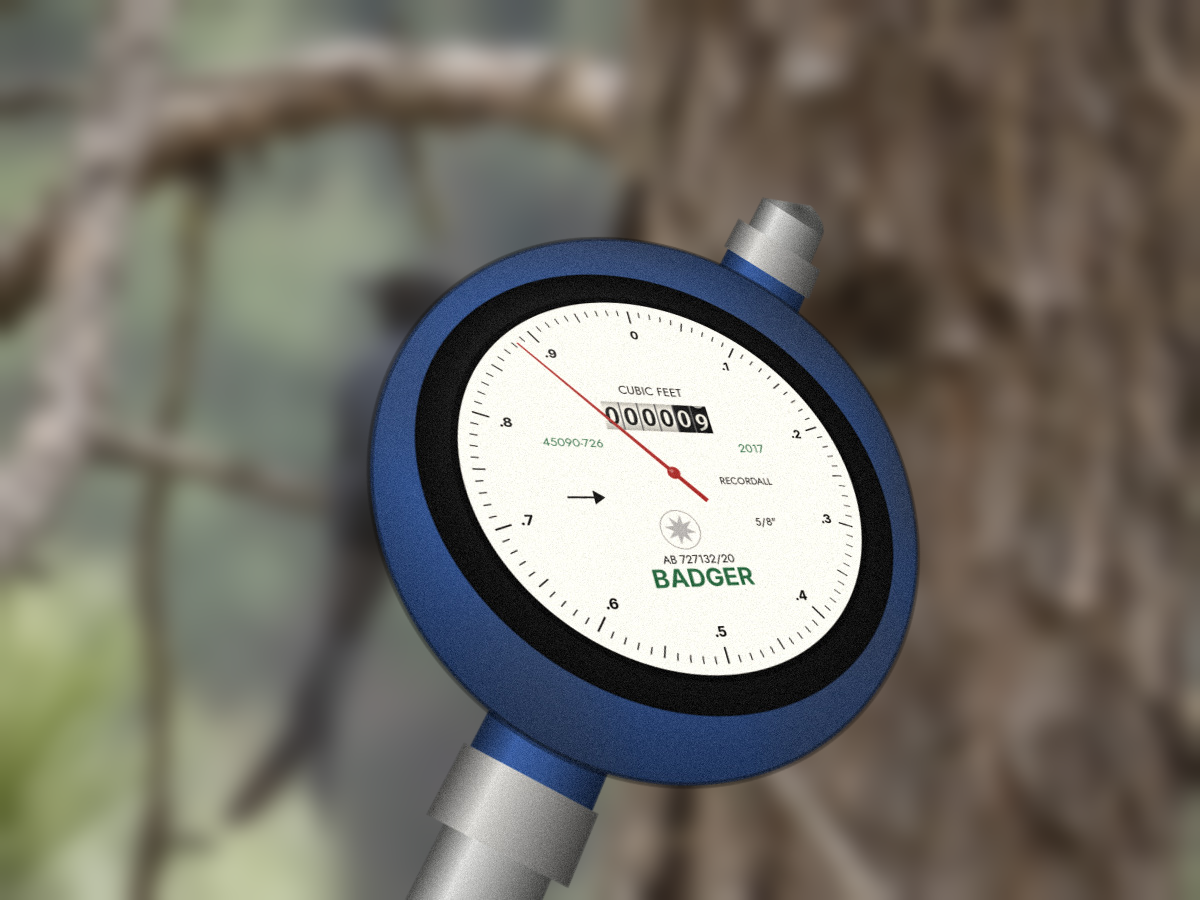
8.88; ft³
